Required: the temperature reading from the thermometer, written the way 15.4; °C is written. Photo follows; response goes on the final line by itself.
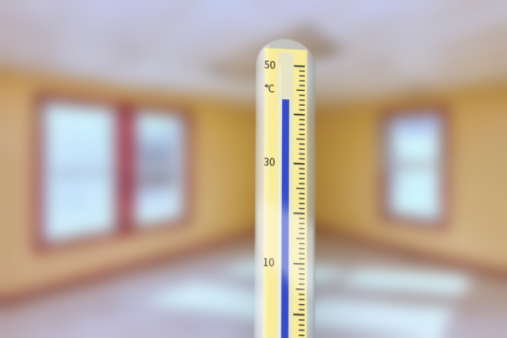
43; °C
